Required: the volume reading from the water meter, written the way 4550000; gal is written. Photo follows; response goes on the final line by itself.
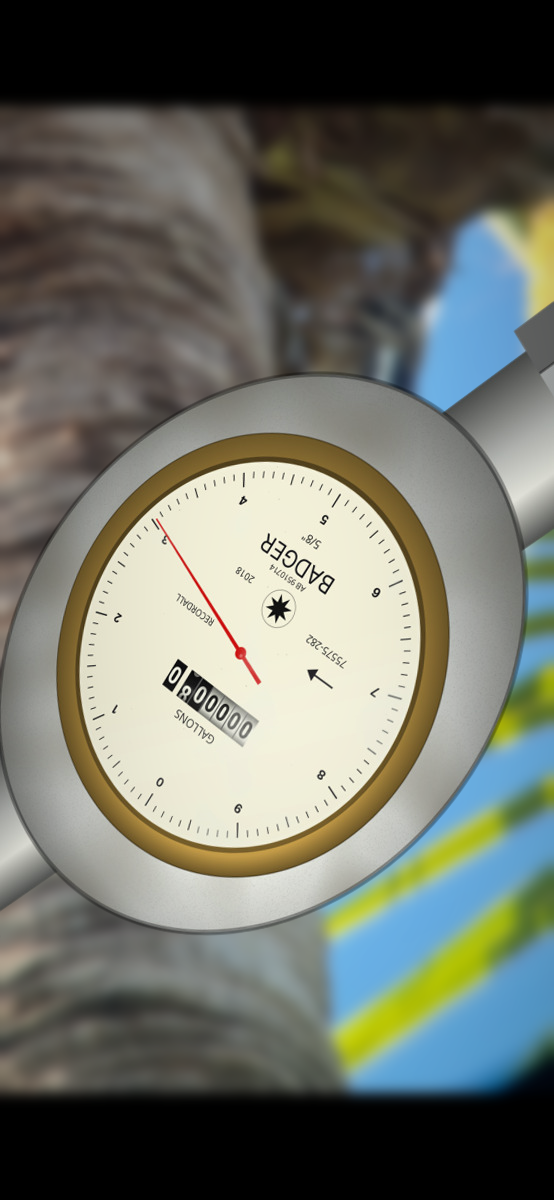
83.0; gal
